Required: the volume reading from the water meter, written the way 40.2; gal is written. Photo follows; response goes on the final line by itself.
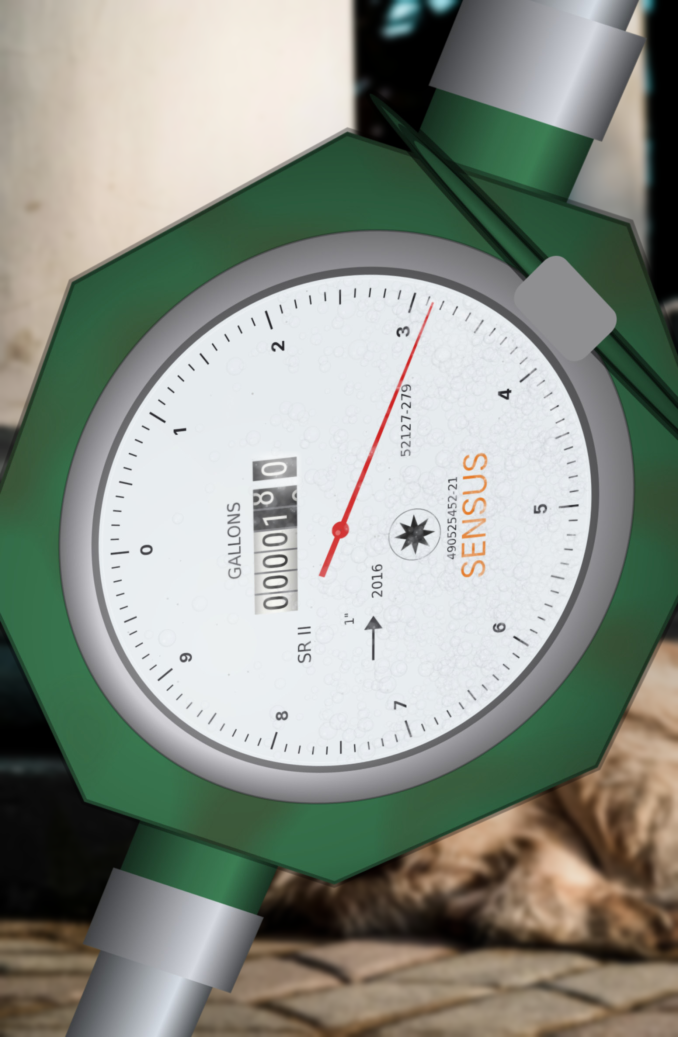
183.1; gal
